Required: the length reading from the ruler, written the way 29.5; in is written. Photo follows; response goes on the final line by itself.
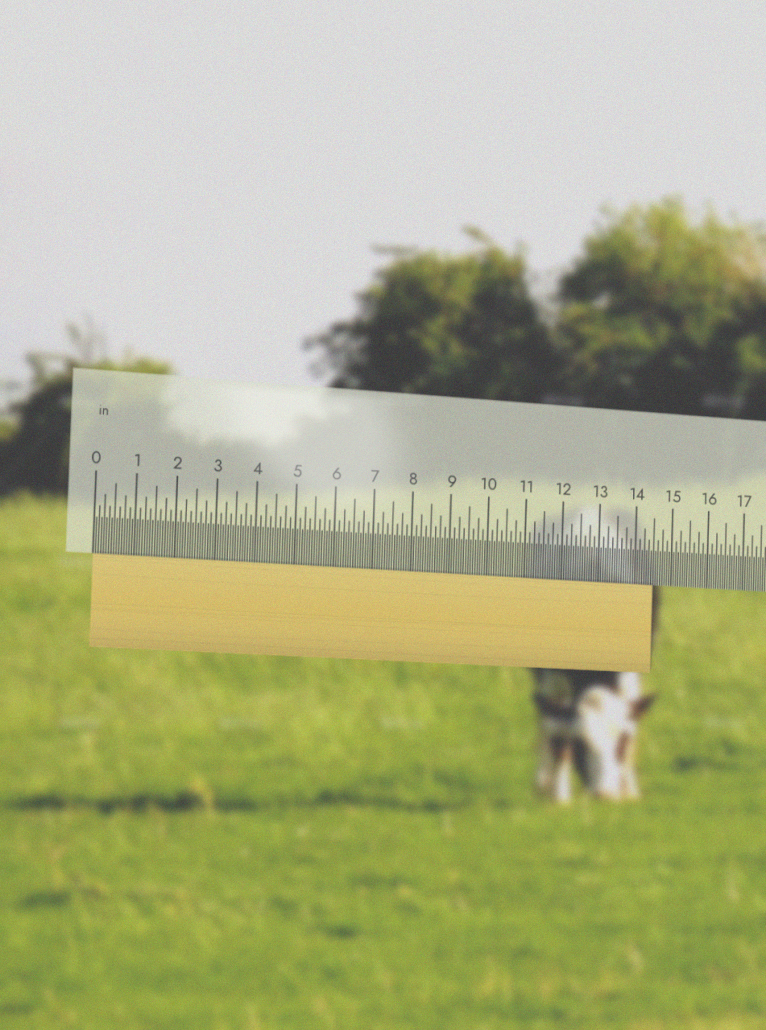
14.5; in
